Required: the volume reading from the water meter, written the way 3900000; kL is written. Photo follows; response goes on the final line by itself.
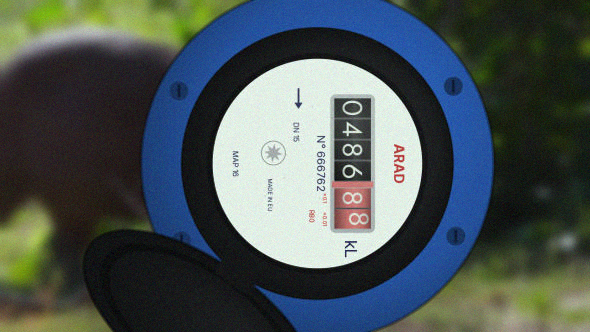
486.88; kL
